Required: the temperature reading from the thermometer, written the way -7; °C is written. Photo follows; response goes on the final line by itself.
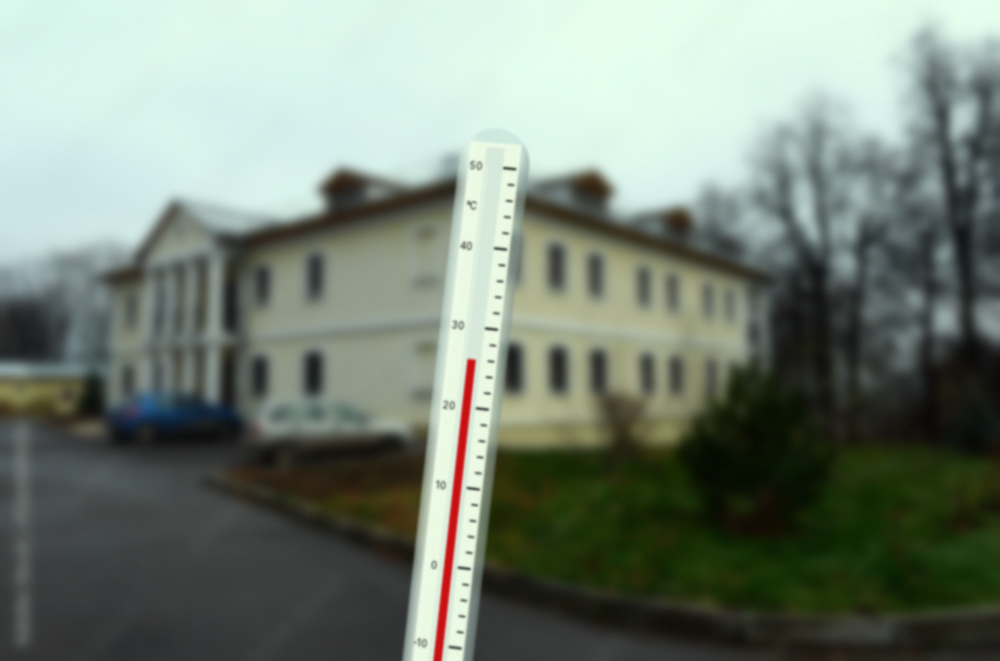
26; °C
